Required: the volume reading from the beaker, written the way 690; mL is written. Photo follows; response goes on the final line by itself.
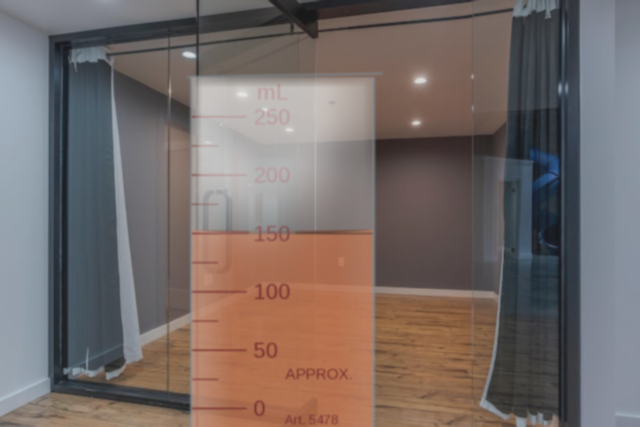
150; mL
